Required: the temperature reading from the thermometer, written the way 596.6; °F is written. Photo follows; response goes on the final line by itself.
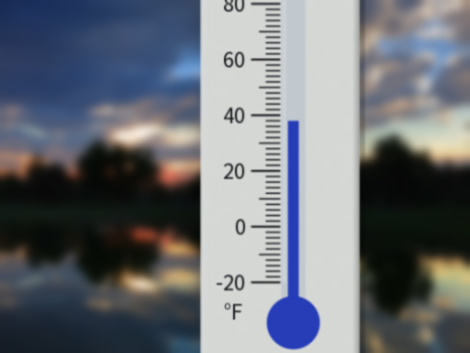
38; °F
